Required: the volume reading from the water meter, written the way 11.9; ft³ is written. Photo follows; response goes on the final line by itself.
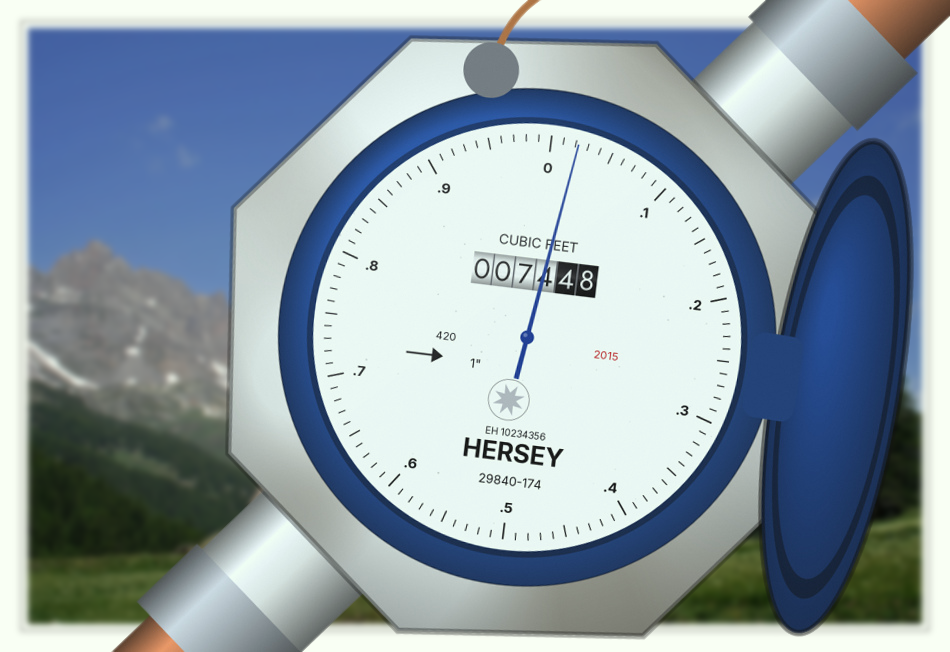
7448.02; ft³
